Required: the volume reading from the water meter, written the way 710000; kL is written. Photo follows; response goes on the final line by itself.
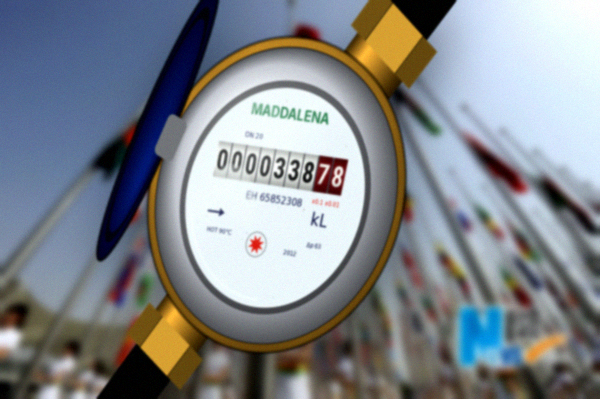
338.78; kL
